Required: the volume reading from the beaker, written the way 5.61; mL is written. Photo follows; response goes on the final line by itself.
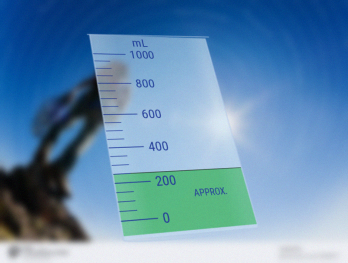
250; mL
